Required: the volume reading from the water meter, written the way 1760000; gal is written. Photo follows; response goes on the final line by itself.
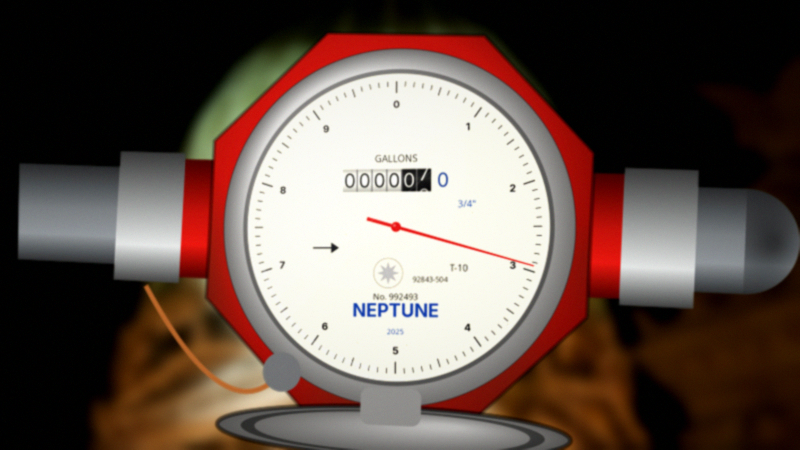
72.9; gal
